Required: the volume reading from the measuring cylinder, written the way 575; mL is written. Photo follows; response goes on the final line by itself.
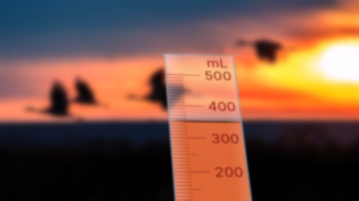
350; mL
